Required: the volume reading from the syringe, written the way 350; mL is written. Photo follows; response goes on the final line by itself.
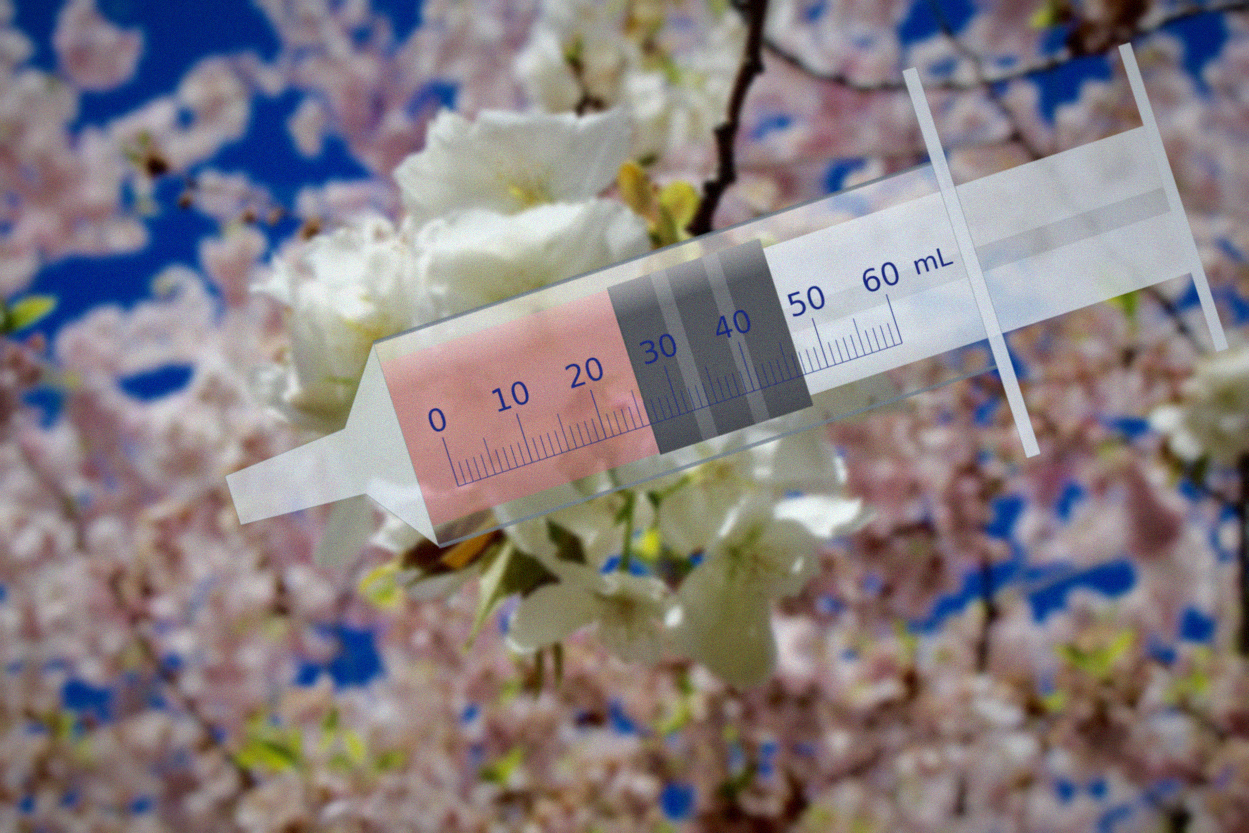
26; mL
